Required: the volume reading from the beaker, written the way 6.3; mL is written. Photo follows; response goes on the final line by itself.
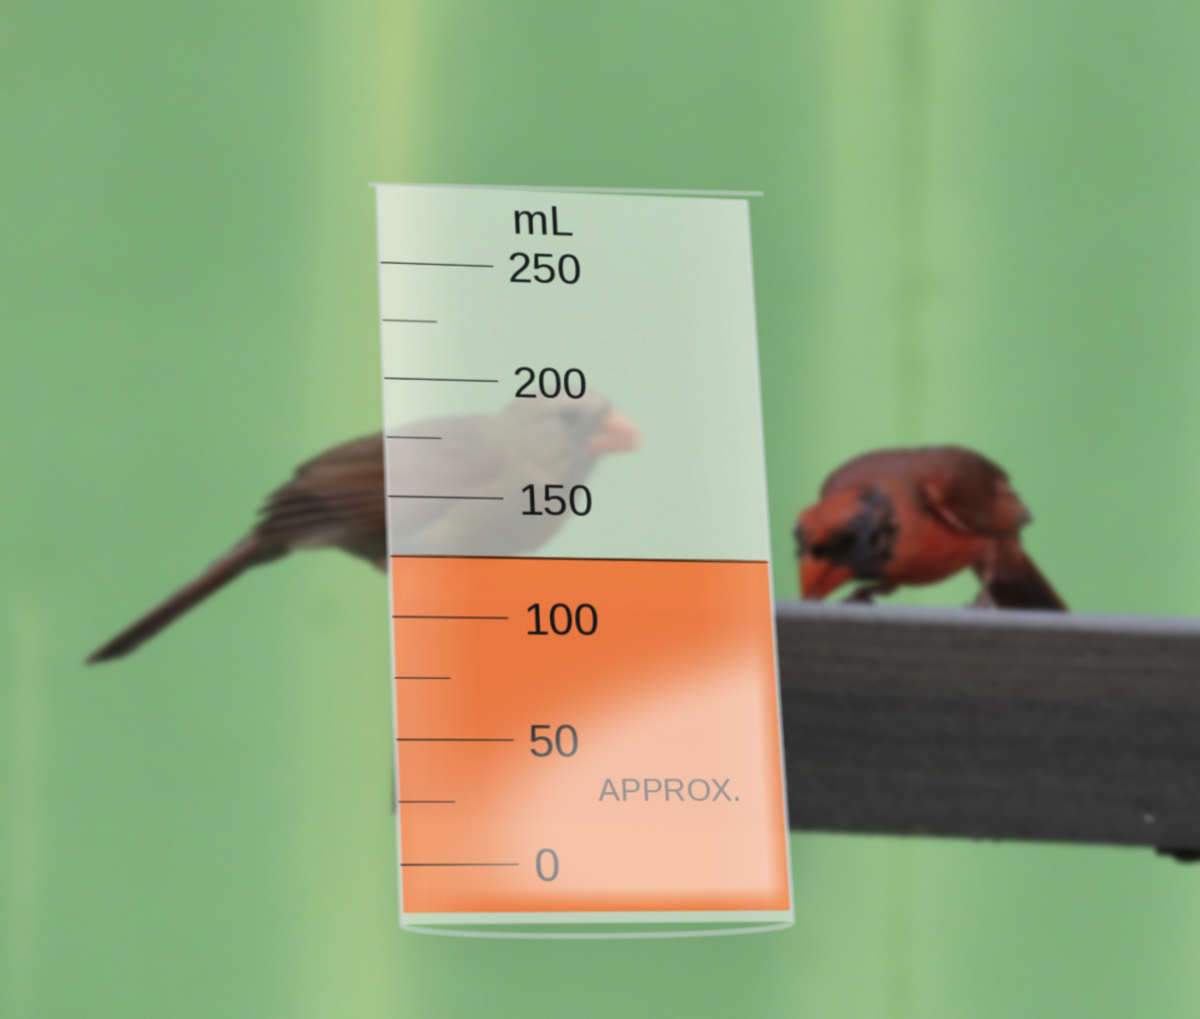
125; mL
